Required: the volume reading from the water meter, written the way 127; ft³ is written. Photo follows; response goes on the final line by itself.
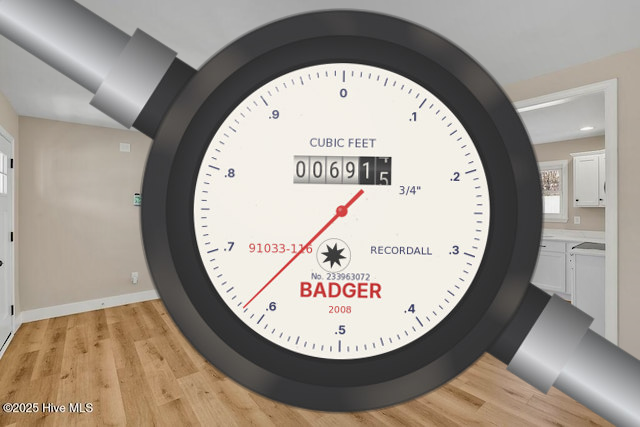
6914.62; ft³
